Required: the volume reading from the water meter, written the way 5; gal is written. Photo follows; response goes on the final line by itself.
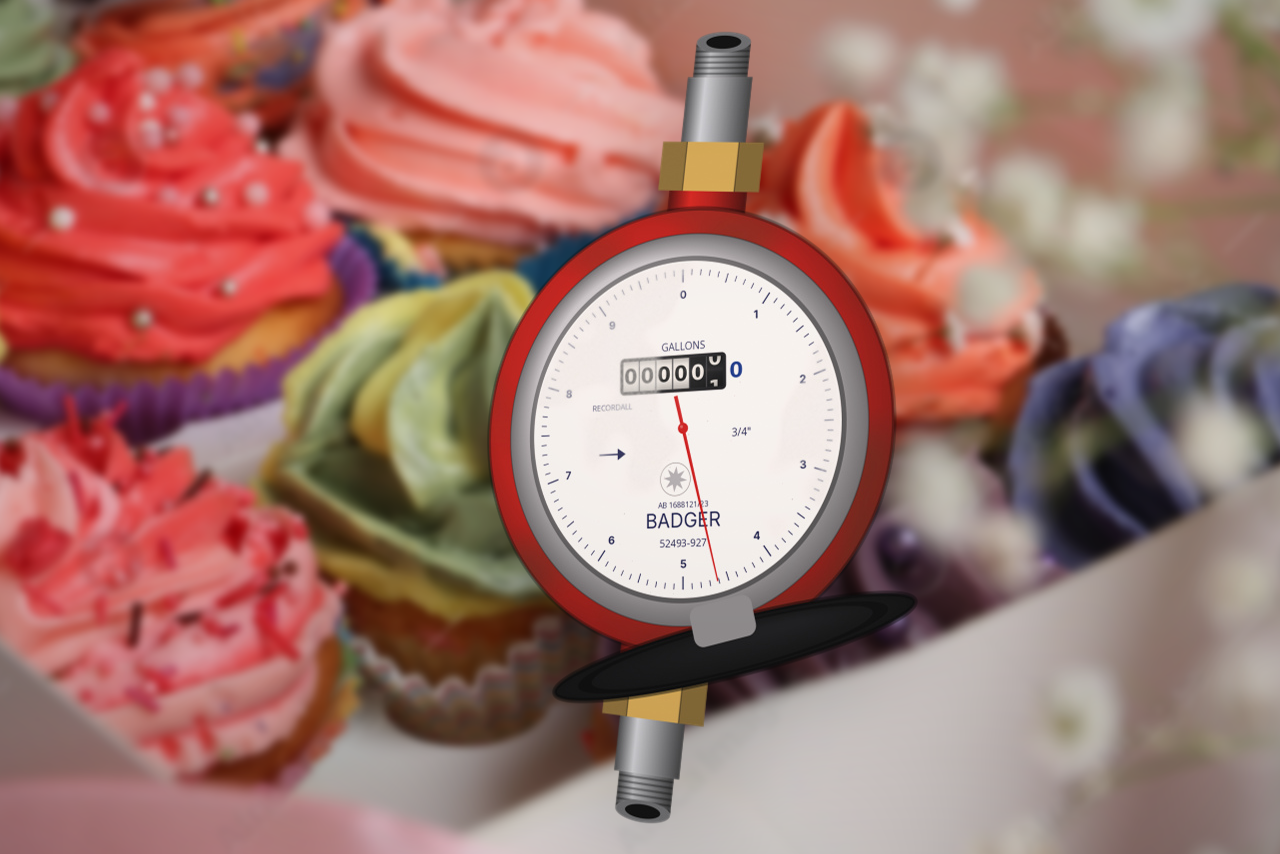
4.6; gal
